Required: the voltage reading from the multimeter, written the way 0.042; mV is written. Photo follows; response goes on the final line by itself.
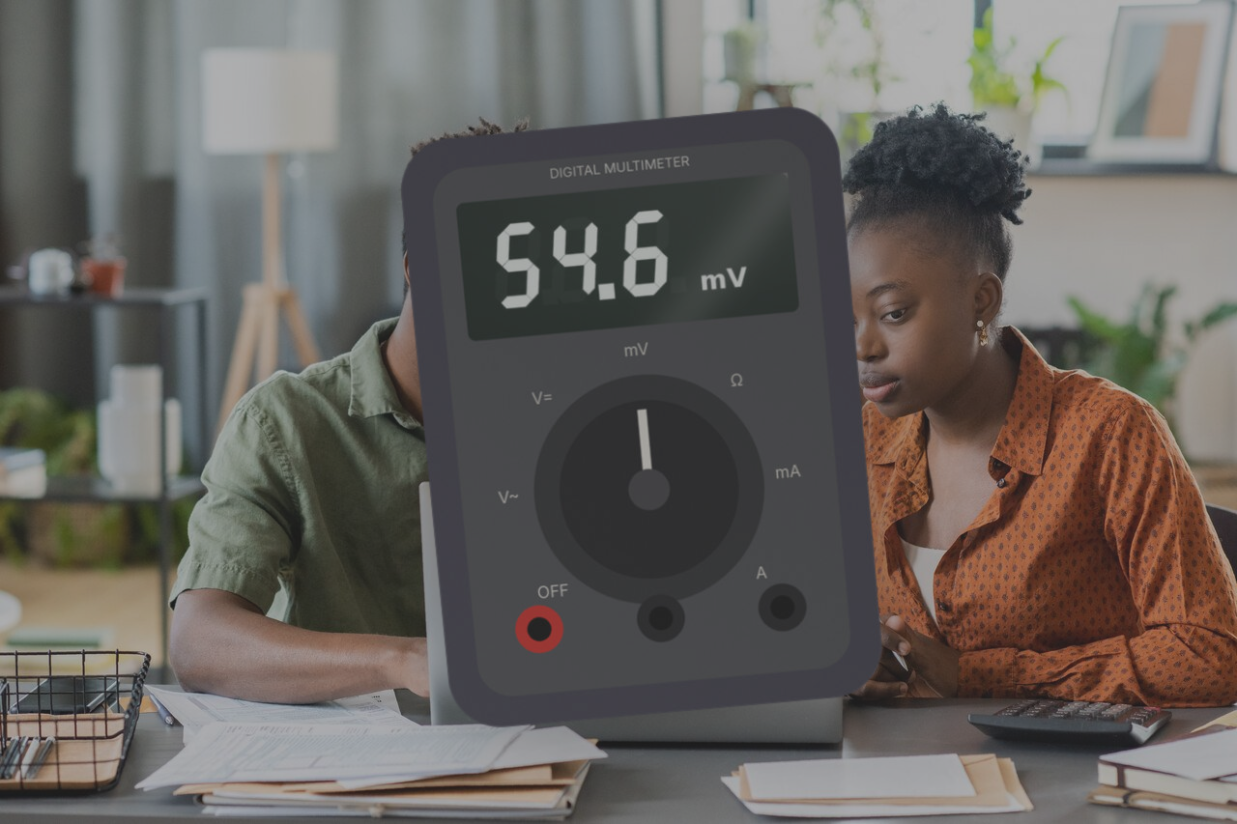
54.6; mV
